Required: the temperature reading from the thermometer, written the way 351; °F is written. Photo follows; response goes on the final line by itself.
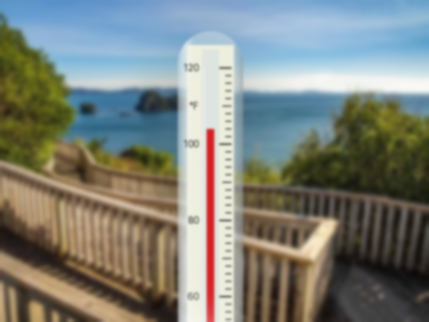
104; °F
